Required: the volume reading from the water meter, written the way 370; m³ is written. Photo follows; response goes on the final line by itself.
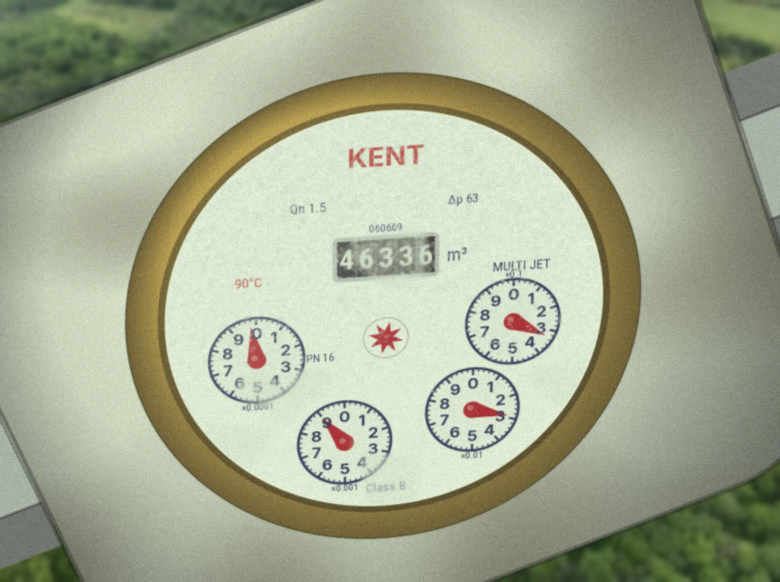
46336.3289; m³
